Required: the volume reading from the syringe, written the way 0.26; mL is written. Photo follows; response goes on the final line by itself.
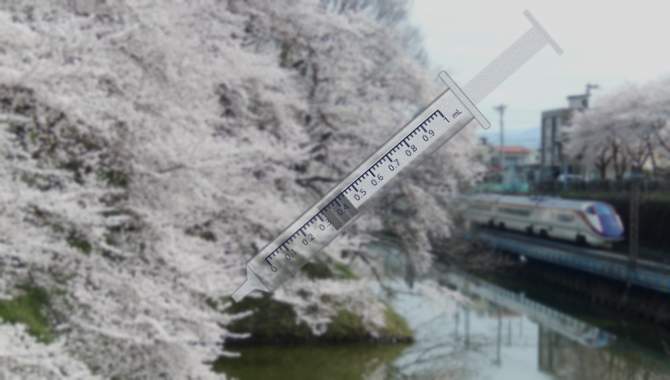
0.32; mL
